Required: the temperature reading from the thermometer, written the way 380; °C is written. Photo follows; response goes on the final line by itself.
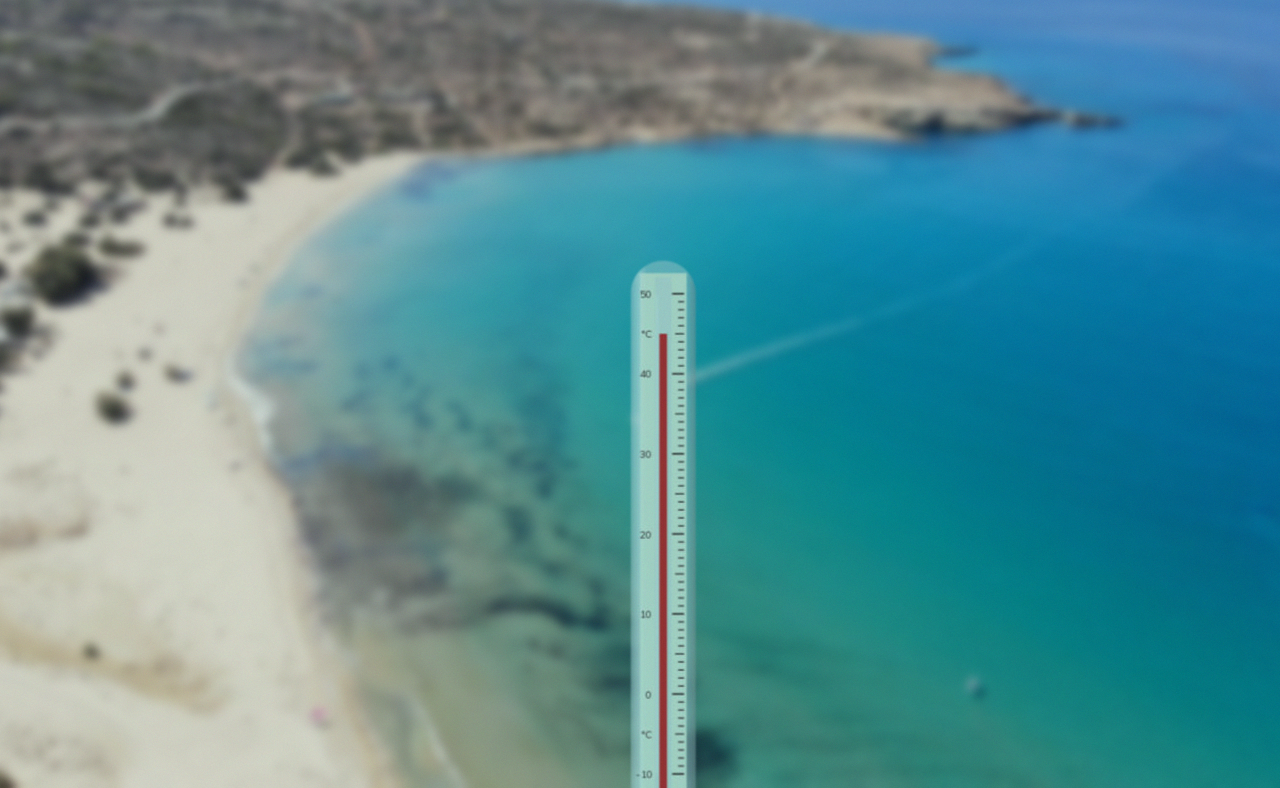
45; °C
